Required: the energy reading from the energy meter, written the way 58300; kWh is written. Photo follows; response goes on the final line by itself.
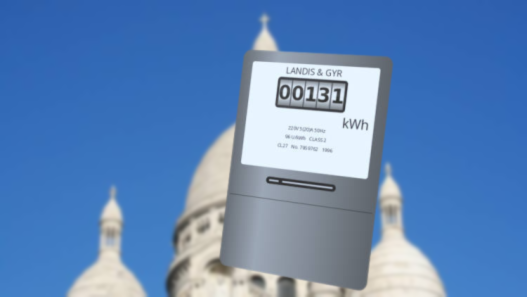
131; kWh
